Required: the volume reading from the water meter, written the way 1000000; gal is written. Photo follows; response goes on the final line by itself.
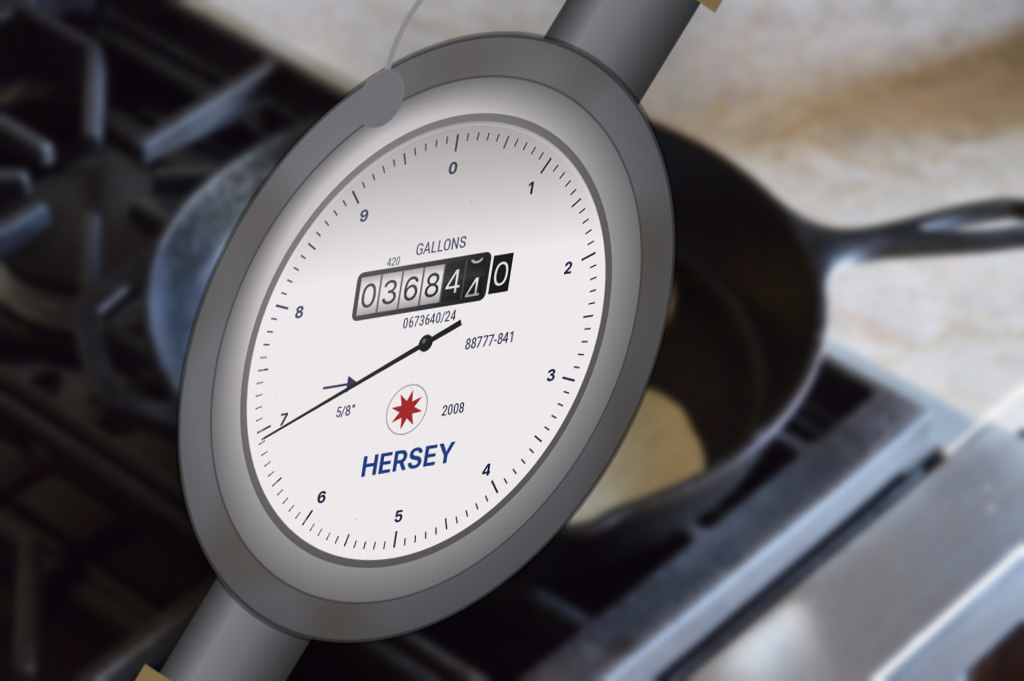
368436.9; gal
